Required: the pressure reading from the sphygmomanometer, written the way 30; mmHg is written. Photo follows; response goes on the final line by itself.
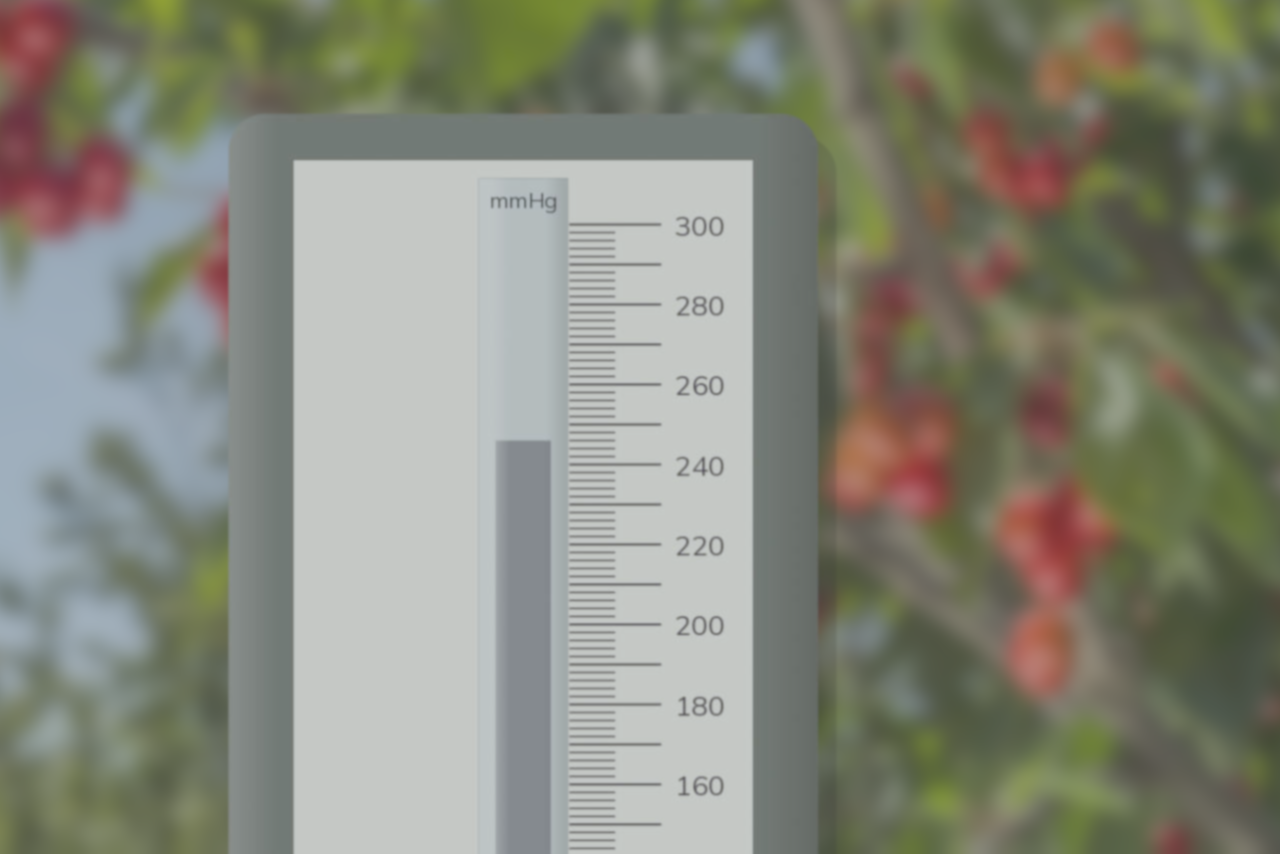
246; mmHg
